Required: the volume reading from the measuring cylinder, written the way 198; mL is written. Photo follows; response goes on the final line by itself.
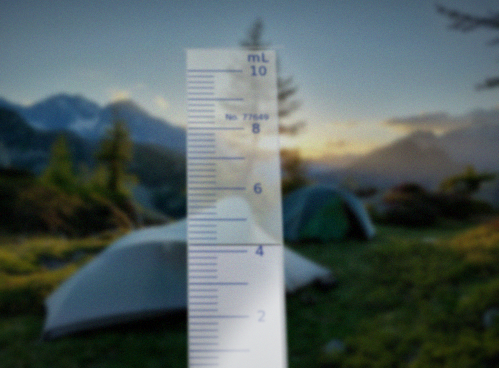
4.2; mL
